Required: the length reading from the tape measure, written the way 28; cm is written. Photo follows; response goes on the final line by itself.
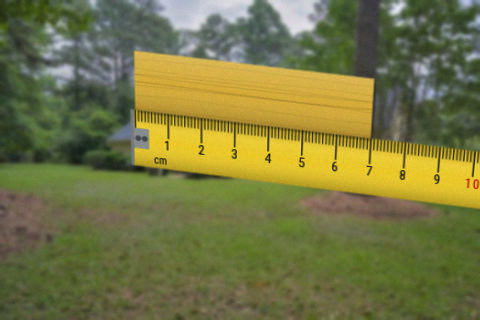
7; cm
